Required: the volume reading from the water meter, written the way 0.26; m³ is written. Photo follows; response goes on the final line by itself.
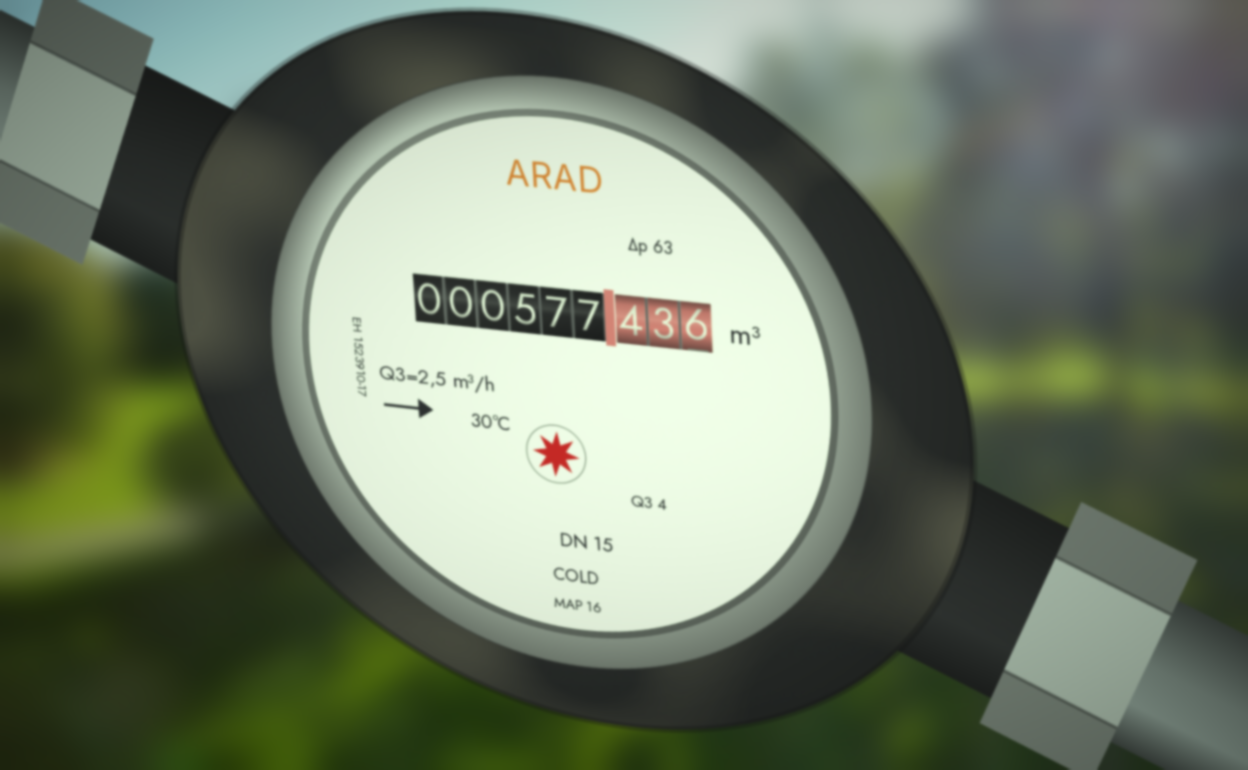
577.436; m³
